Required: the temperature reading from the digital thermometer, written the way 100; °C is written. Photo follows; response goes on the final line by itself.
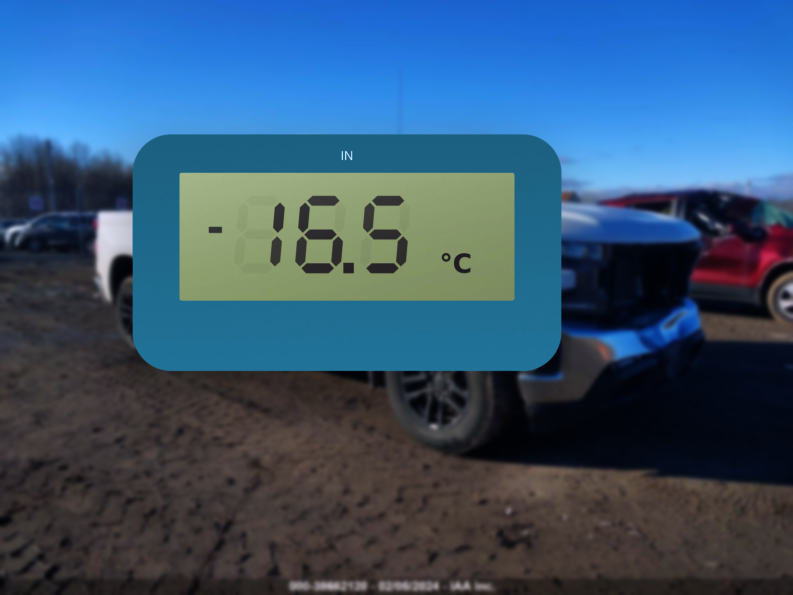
-16.5; °C
